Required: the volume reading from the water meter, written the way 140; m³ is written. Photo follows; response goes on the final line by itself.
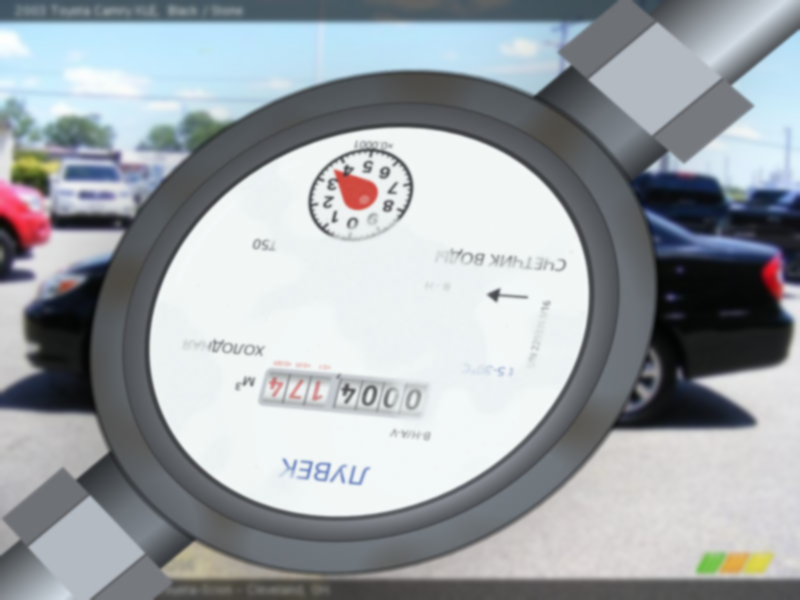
4.1743; m³
